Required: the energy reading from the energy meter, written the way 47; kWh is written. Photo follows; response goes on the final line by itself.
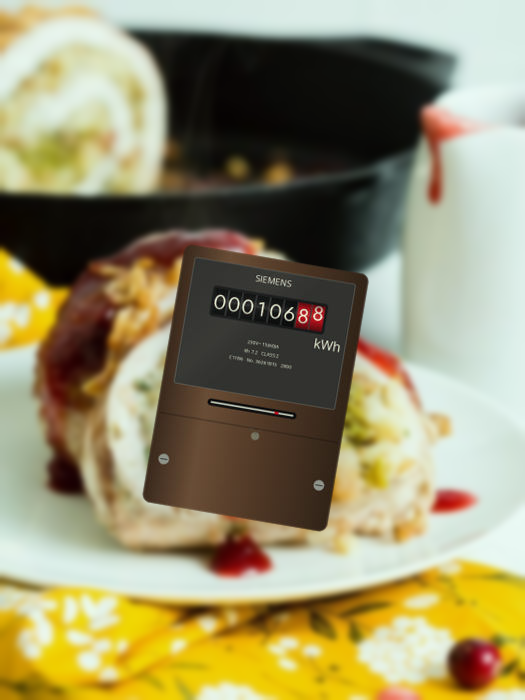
106.88; kWh
